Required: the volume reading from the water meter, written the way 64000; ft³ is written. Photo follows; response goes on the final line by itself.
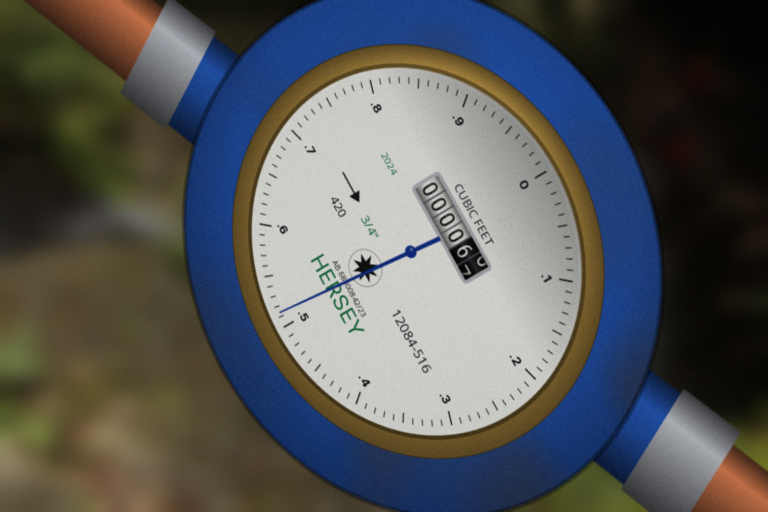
66.51; ft³
